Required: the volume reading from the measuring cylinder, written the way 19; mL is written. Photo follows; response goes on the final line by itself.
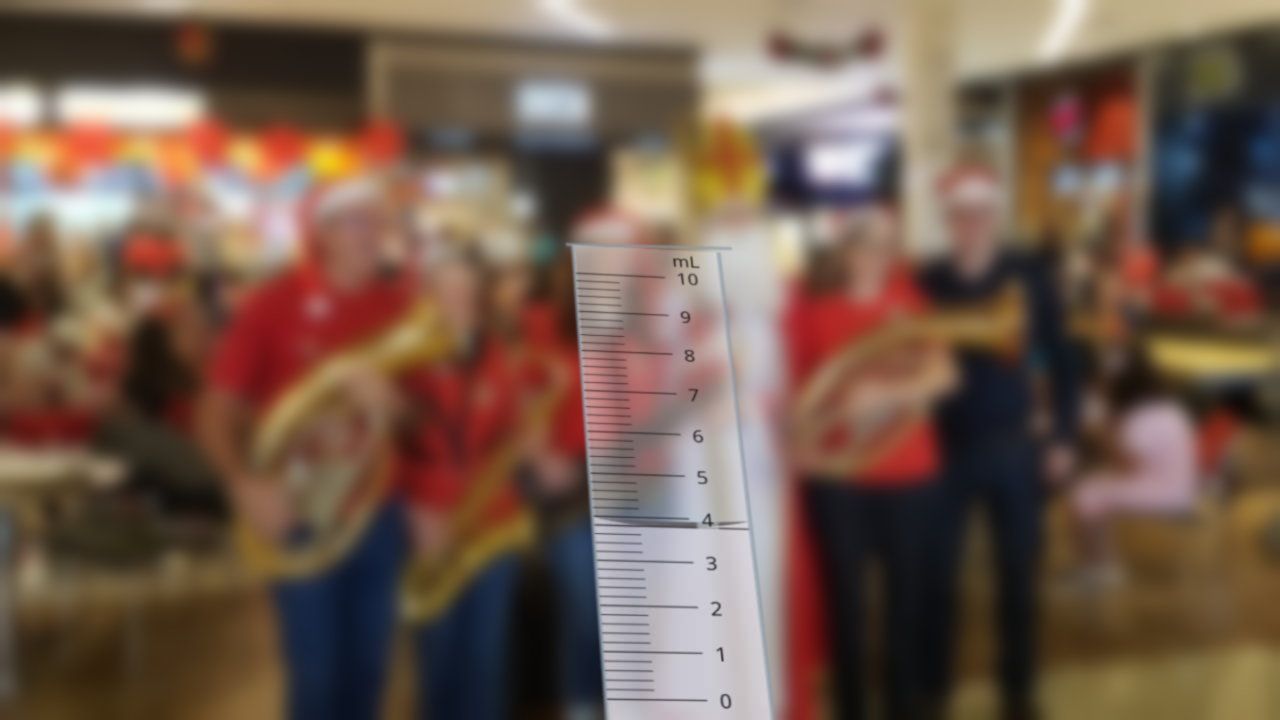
3.8; mL
